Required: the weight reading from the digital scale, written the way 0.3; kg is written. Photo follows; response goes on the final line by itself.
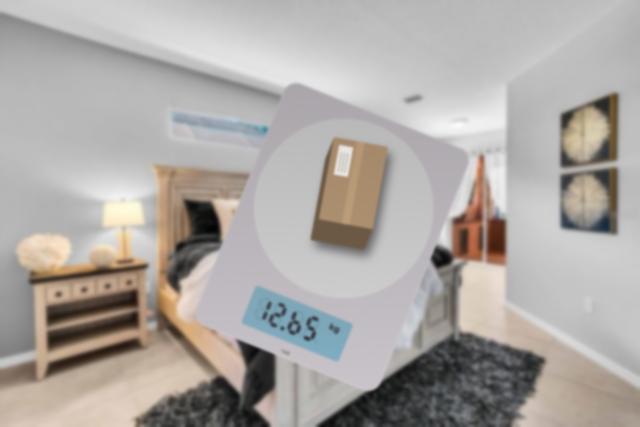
12.65; kg
